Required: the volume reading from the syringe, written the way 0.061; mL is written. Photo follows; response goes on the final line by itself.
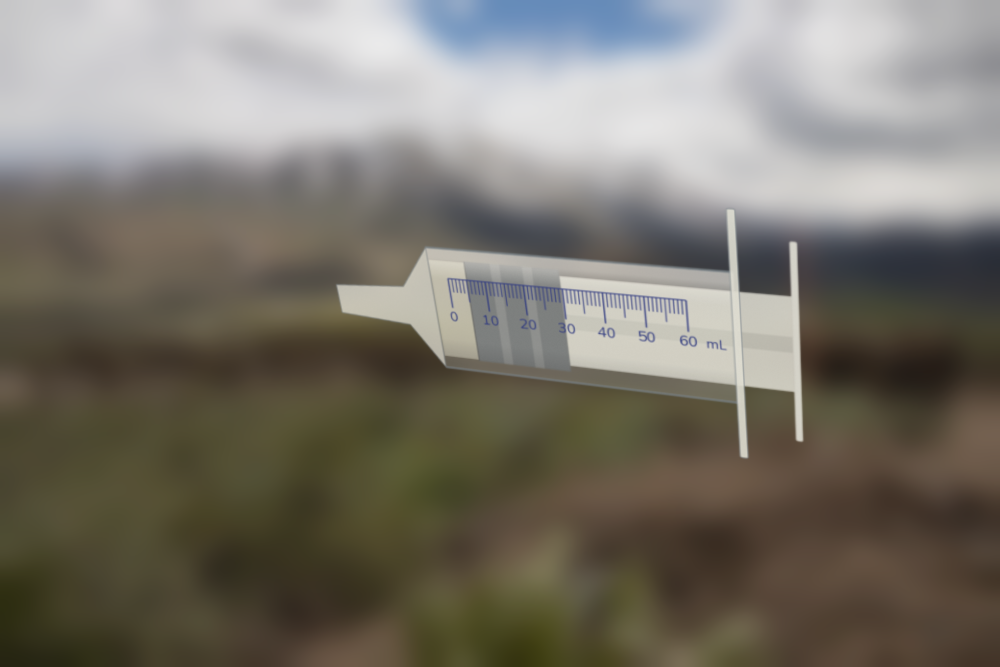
5; mL
